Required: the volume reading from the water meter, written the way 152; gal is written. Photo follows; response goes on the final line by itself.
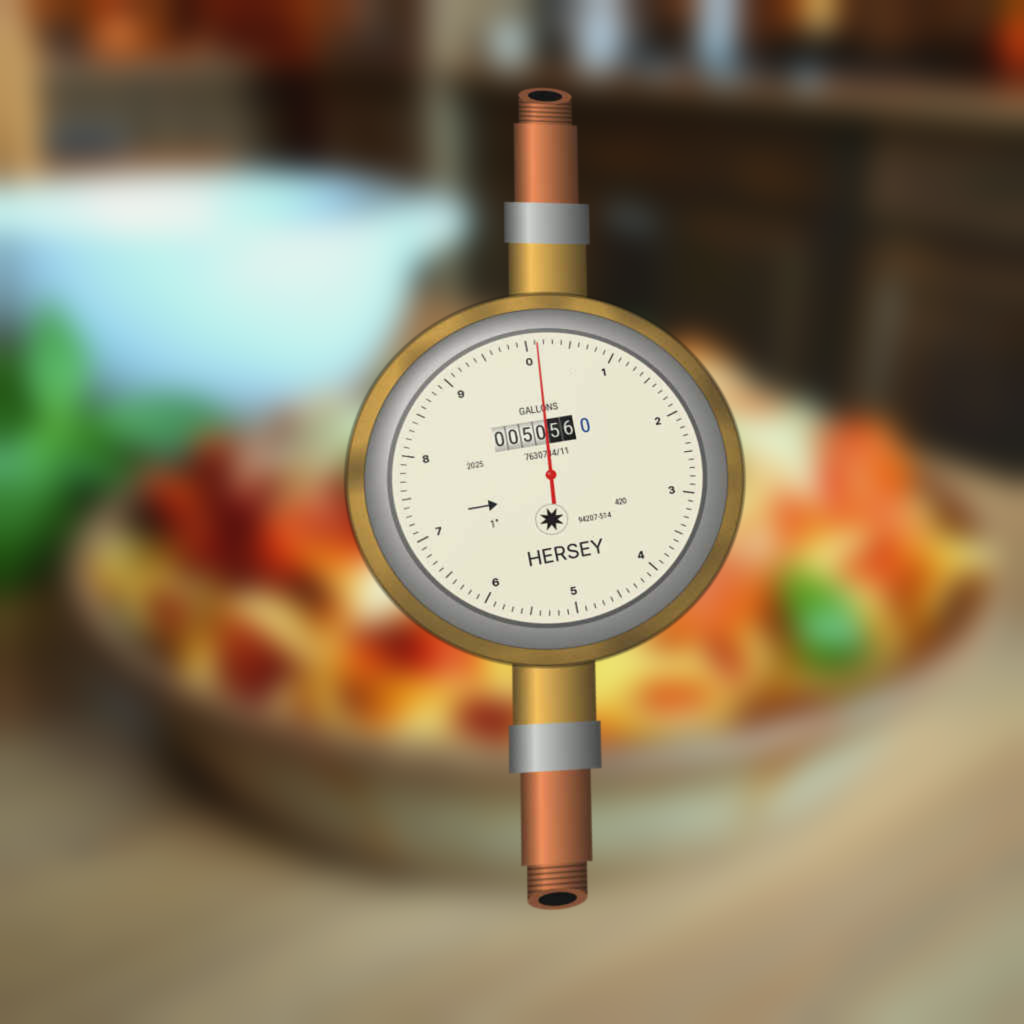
50560.1; gal
